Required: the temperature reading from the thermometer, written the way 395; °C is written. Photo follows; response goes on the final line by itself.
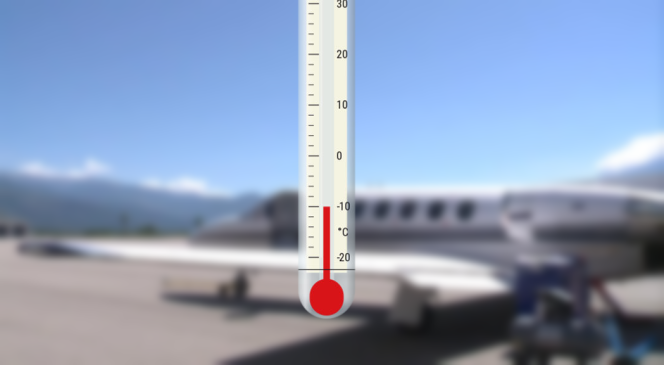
-10; °C
